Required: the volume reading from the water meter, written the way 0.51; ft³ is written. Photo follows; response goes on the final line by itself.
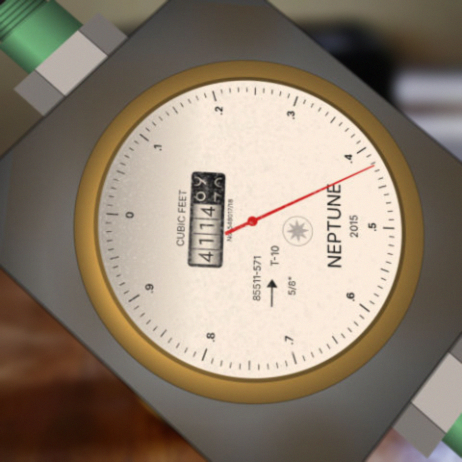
411469.42; ft³
